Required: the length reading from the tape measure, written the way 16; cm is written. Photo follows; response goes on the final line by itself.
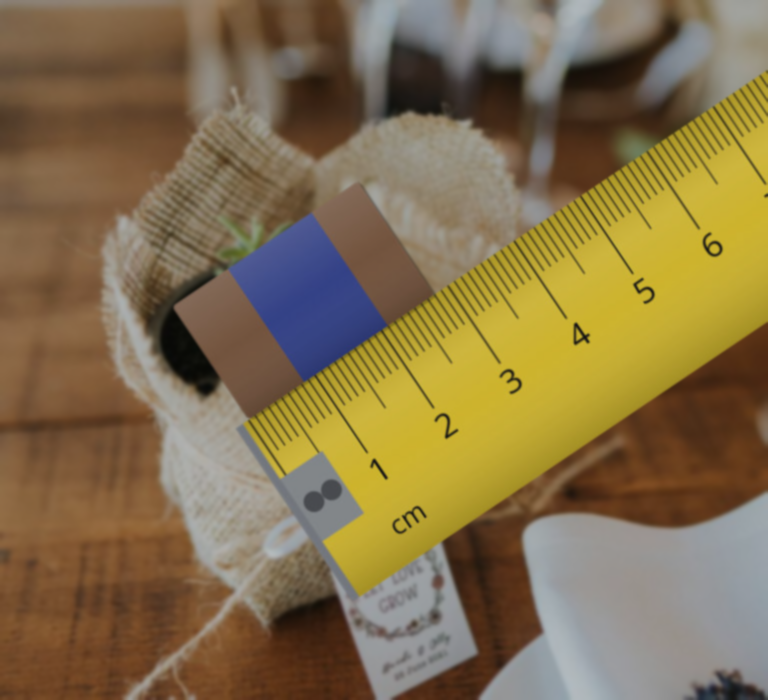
2.8; cm
